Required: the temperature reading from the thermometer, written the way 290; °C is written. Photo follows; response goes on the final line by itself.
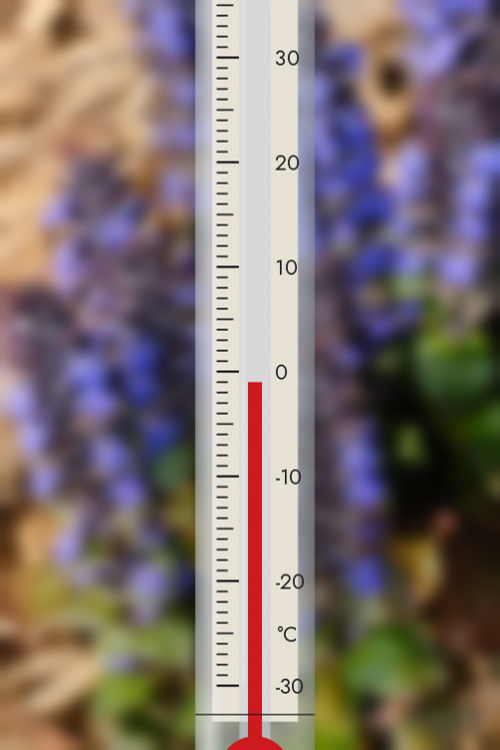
-1; °C
